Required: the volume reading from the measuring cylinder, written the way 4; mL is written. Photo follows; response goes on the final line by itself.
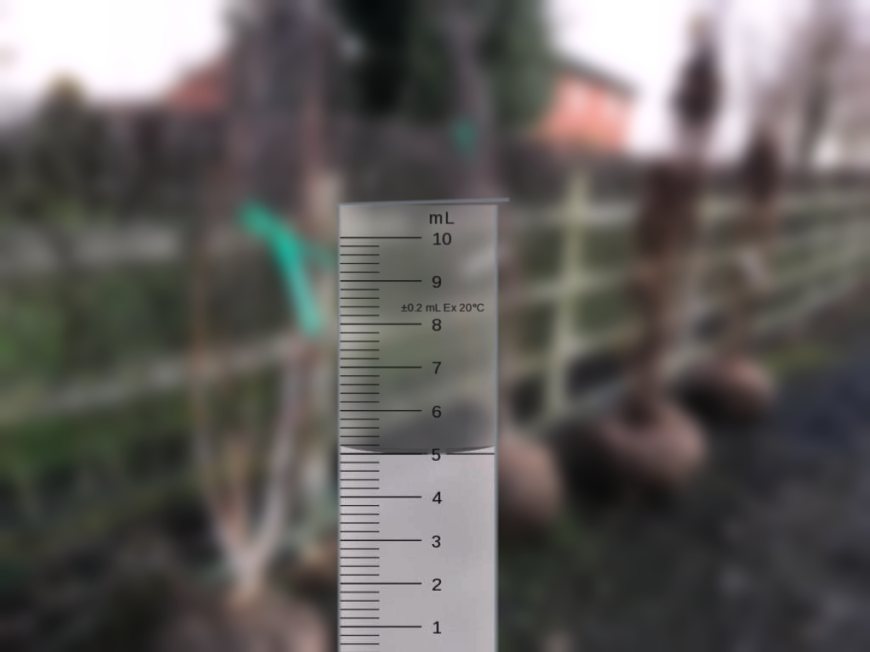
5; mL
